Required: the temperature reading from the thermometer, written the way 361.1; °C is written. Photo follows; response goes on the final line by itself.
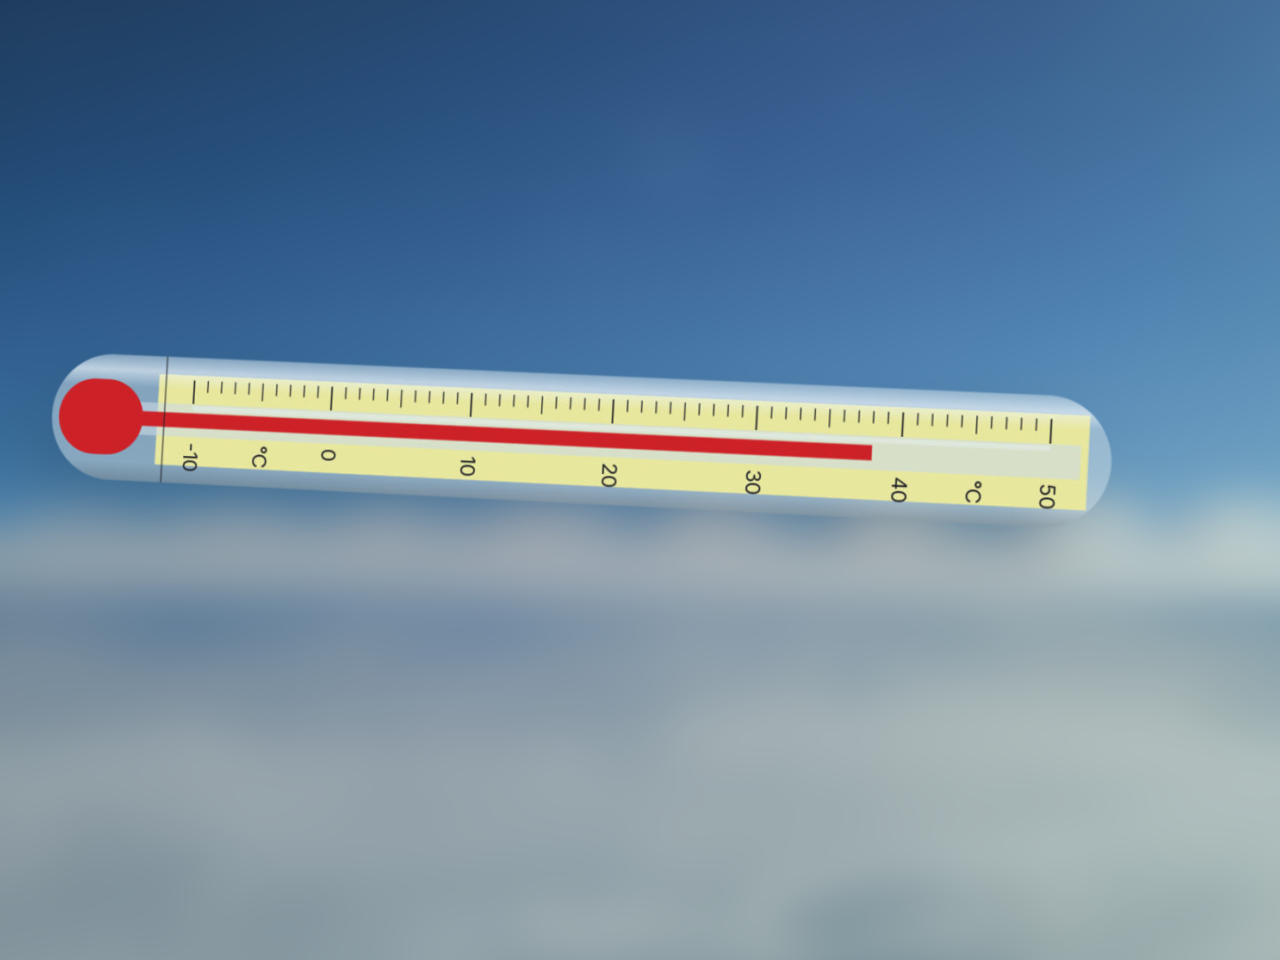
38; °C
